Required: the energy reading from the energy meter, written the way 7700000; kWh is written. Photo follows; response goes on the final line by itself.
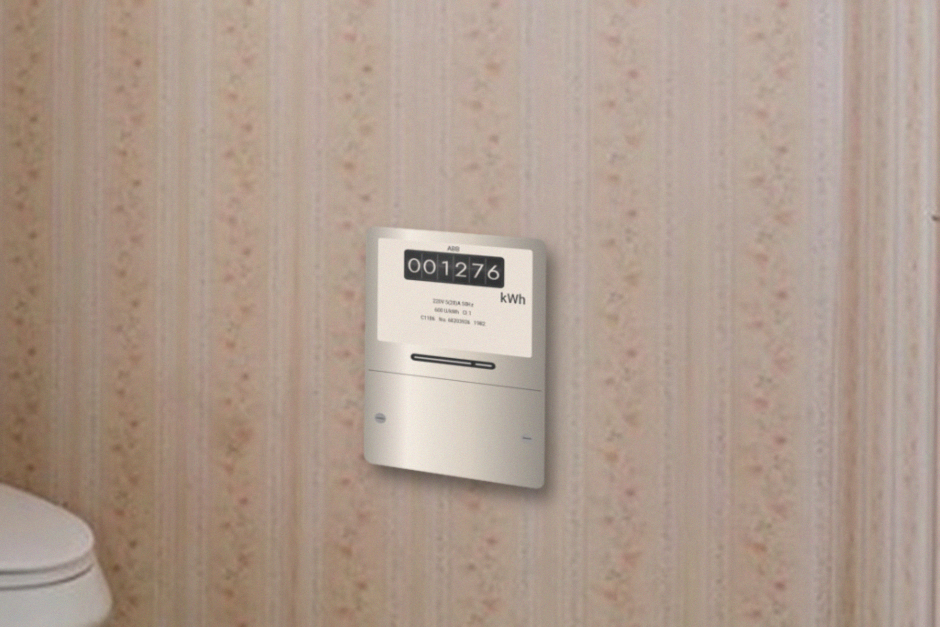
1276; kWh
